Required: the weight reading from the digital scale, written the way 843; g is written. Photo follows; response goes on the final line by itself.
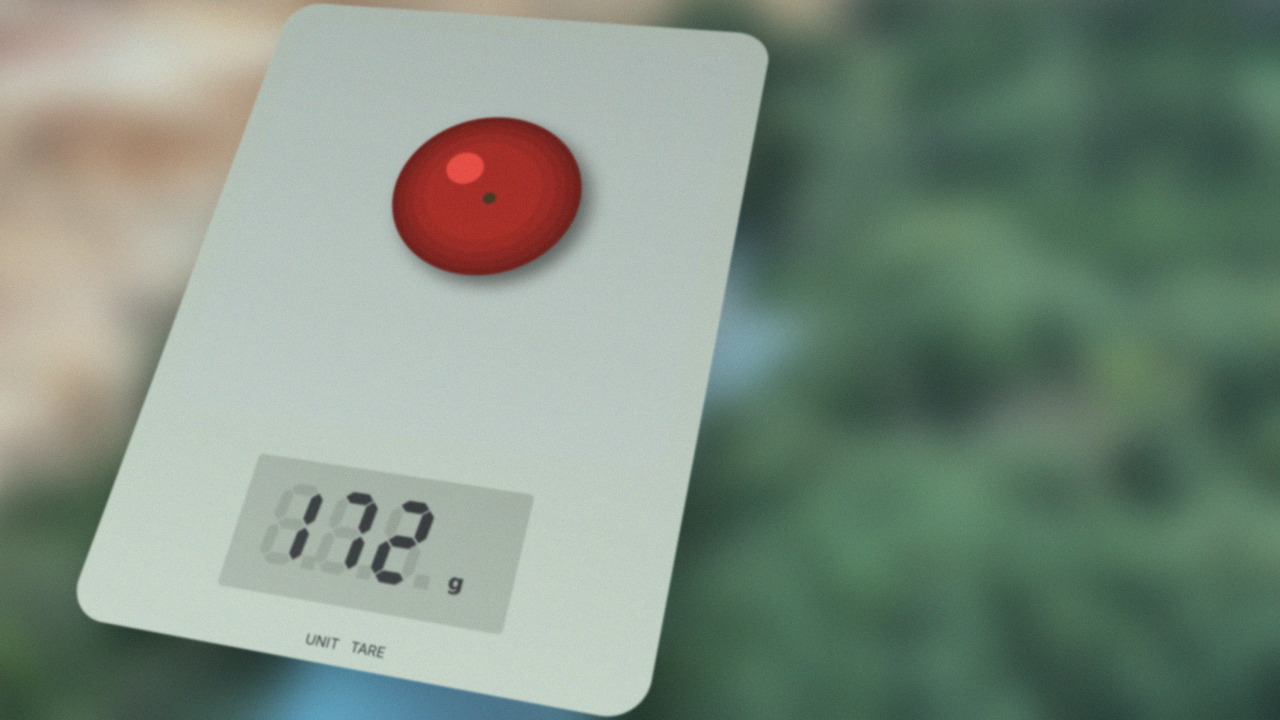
172; g
